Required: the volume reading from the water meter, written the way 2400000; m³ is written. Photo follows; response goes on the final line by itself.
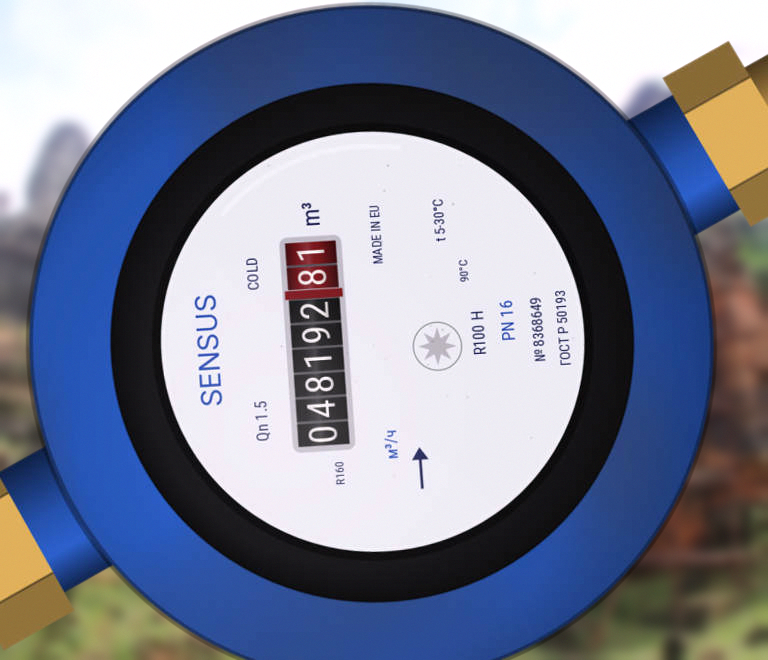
48192.81; m³
